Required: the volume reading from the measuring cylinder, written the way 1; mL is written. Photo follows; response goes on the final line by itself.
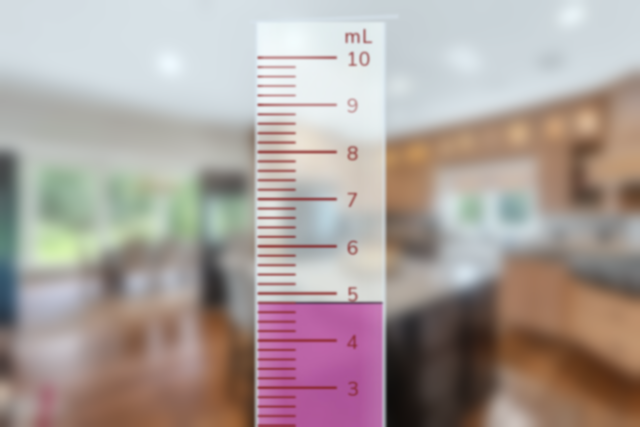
4.8; mL
